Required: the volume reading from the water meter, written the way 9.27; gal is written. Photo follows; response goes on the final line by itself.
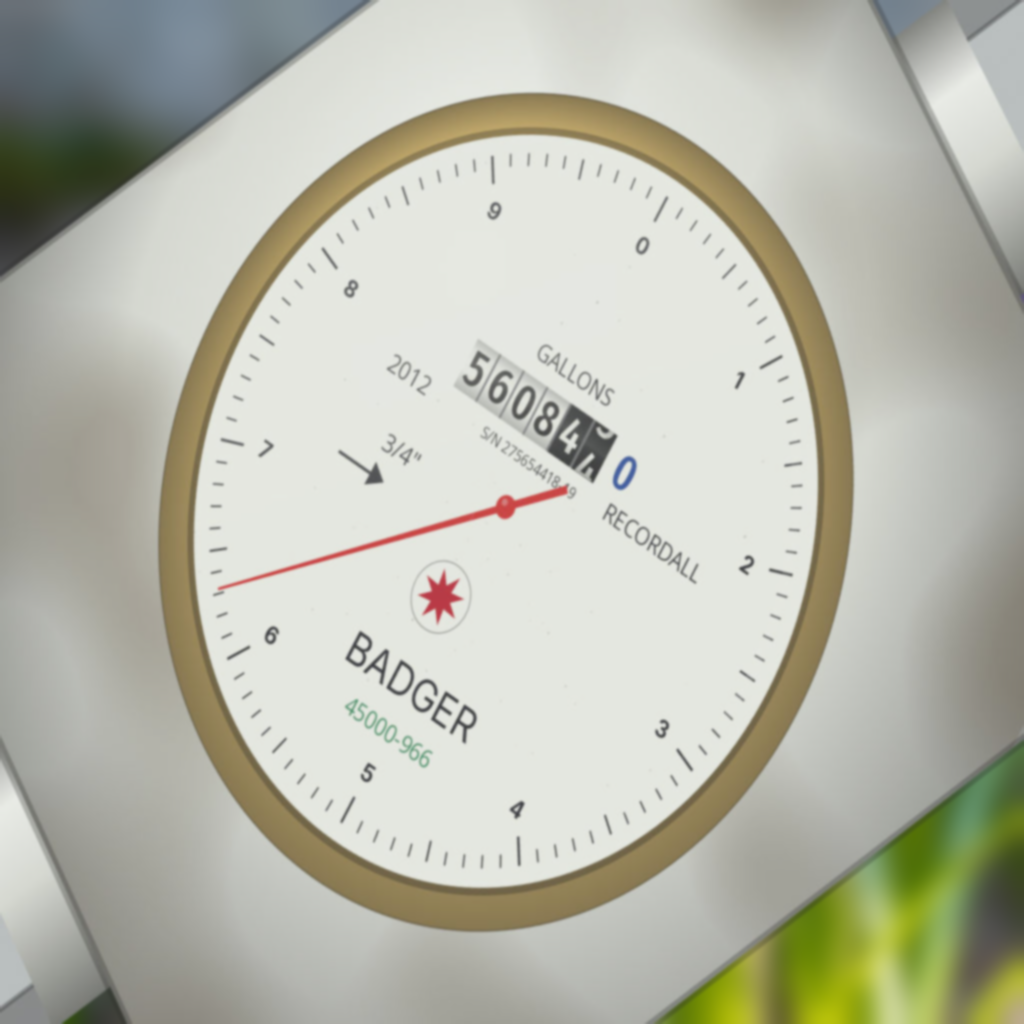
5608436.3; gal
